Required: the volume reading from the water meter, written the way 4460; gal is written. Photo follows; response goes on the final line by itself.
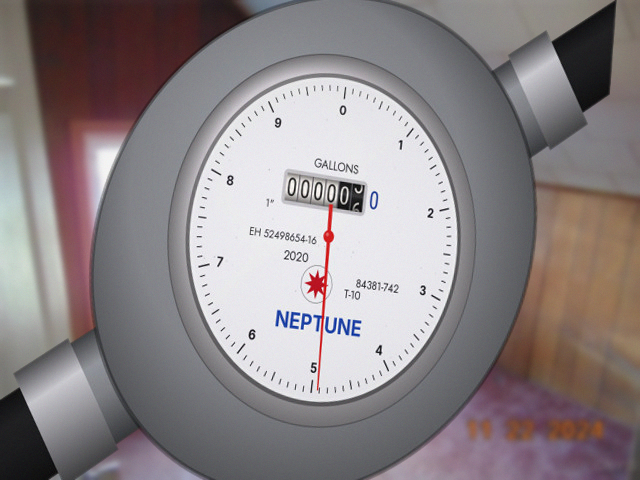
54.9; gal
